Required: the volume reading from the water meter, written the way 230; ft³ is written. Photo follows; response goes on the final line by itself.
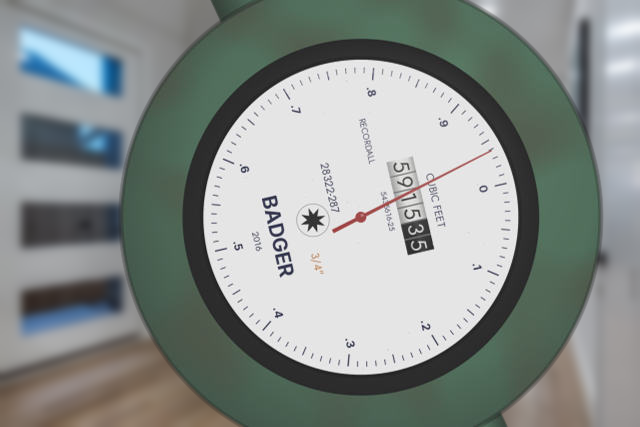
591534.96; ft³
